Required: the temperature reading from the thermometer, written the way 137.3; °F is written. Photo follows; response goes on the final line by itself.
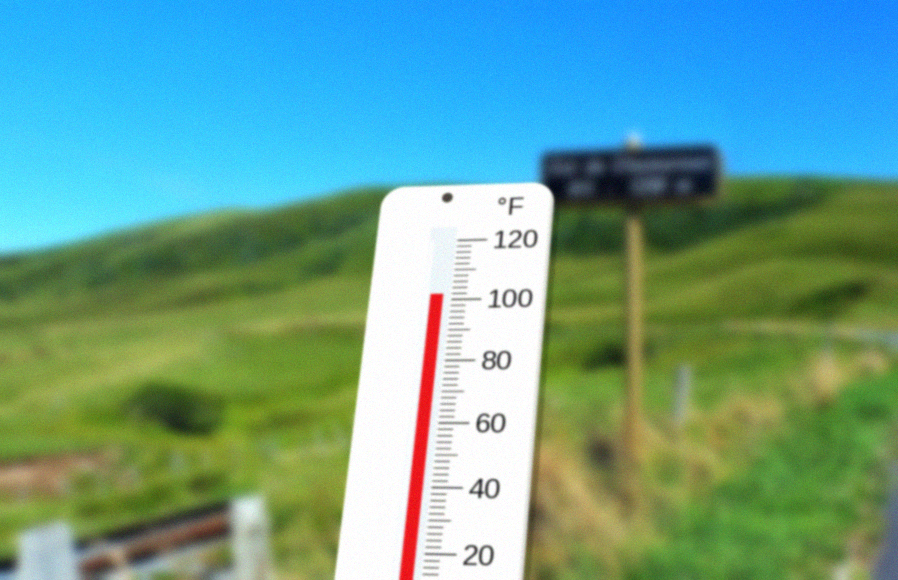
102; °F
